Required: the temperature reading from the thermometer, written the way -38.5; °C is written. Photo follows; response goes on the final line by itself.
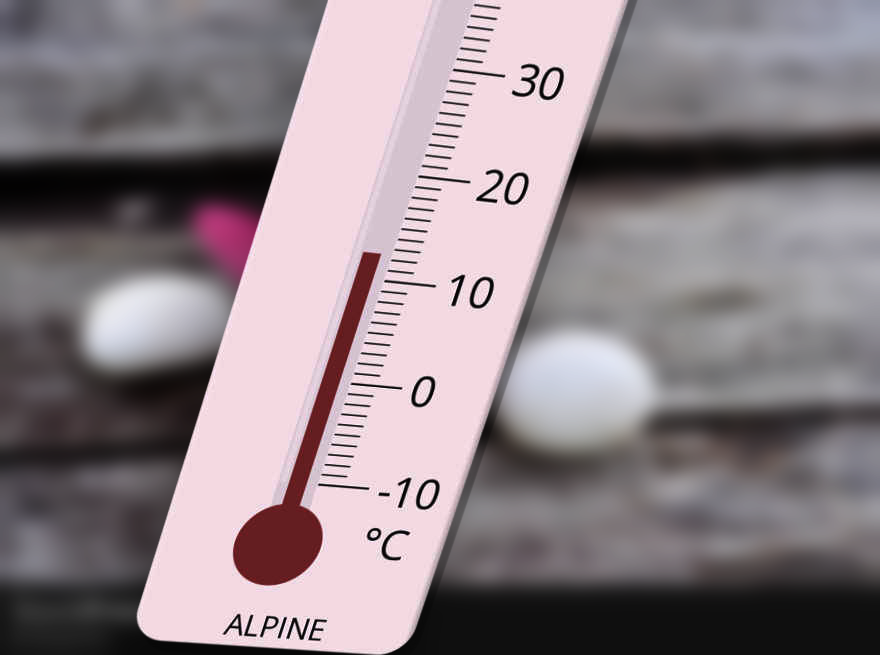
12.5; °C
